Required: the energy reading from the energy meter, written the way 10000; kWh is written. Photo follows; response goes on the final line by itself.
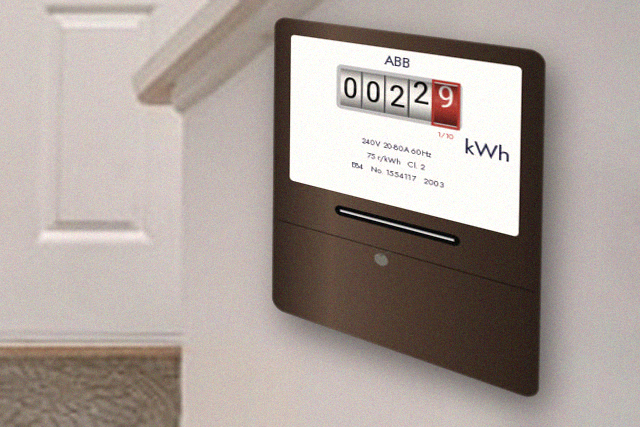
22.9; kWh
